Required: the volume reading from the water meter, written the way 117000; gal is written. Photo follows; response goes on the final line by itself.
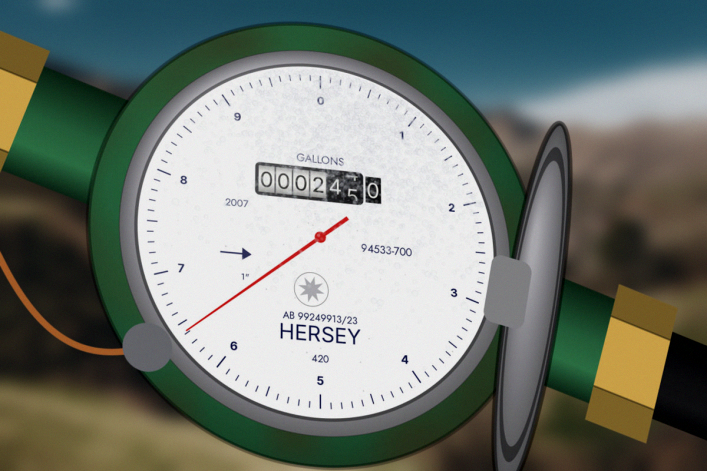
2446.4; gal
